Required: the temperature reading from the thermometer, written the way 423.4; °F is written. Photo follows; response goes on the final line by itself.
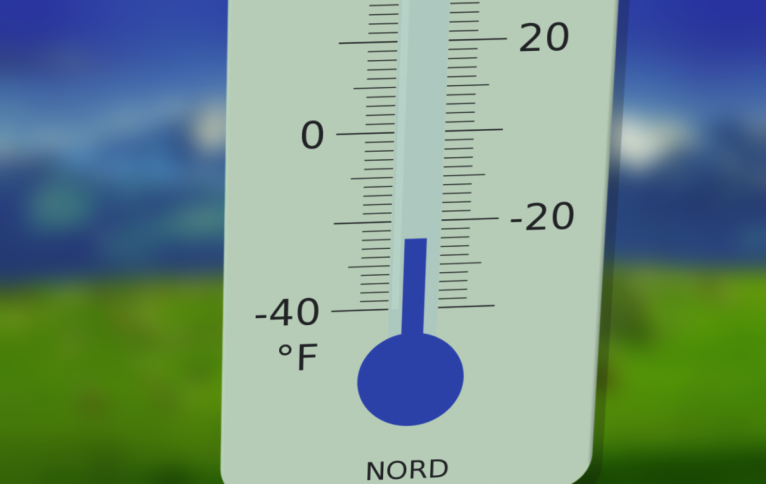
-24; °F
